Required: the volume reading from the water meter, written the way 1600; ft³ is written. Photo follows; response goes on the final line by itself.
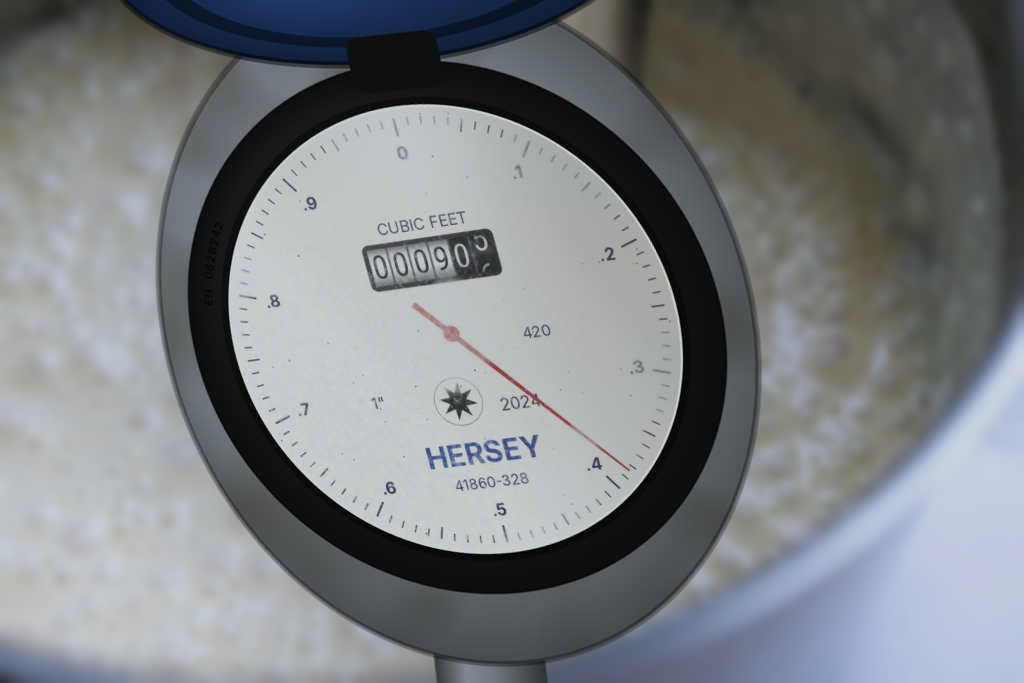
905.38; ft³
